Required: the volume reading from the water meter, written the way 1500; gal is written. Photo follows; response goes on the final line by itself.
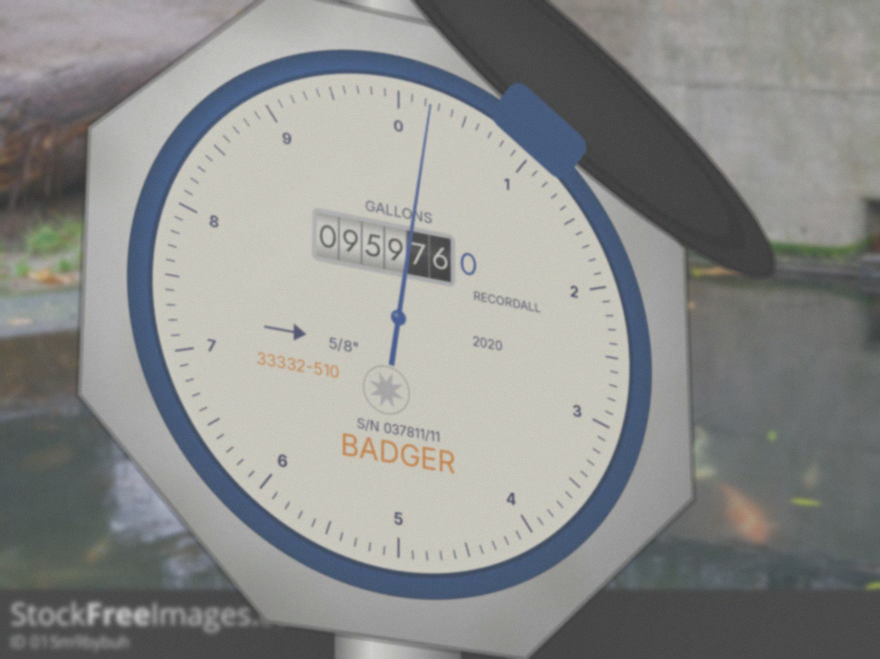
959760.2; gal
